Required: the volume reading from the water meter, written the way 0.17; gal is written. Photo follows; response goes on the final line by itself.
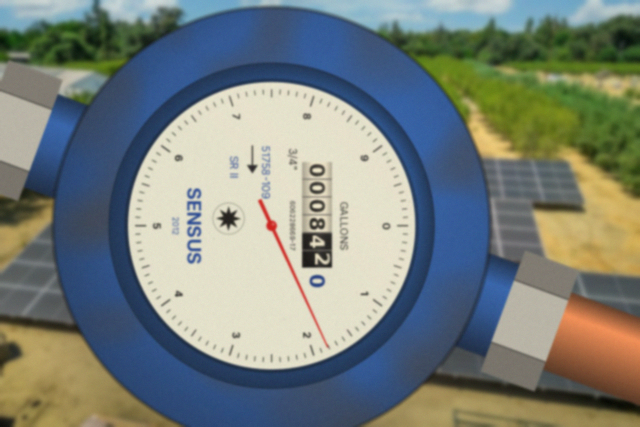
8421.8; gal
